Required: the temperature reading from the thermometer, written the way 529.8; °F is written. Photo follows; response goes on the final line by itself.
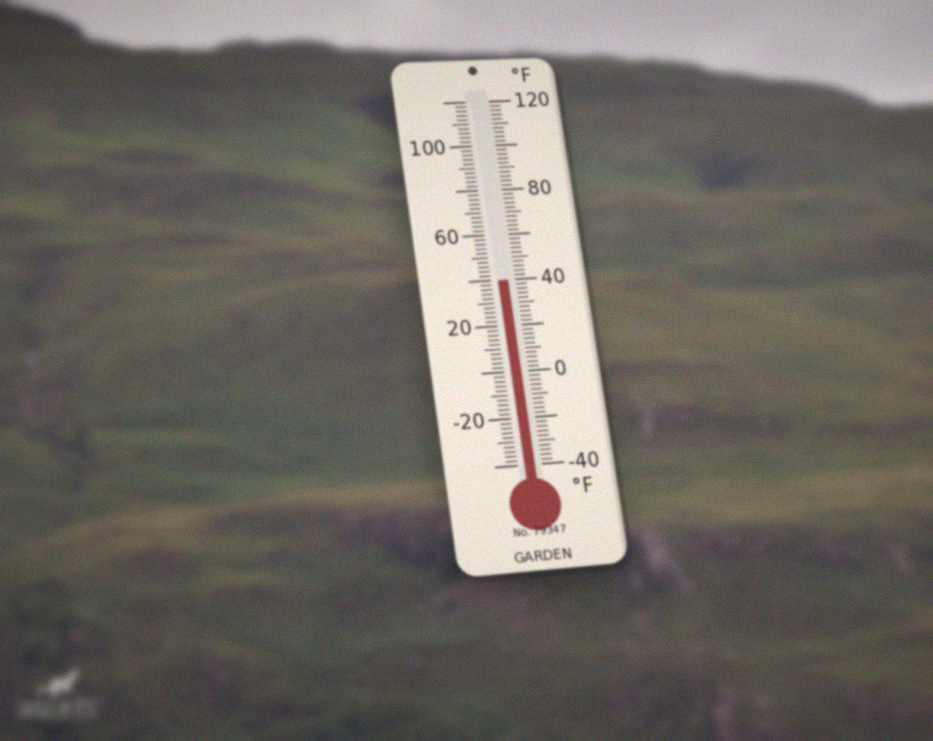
40; °F
